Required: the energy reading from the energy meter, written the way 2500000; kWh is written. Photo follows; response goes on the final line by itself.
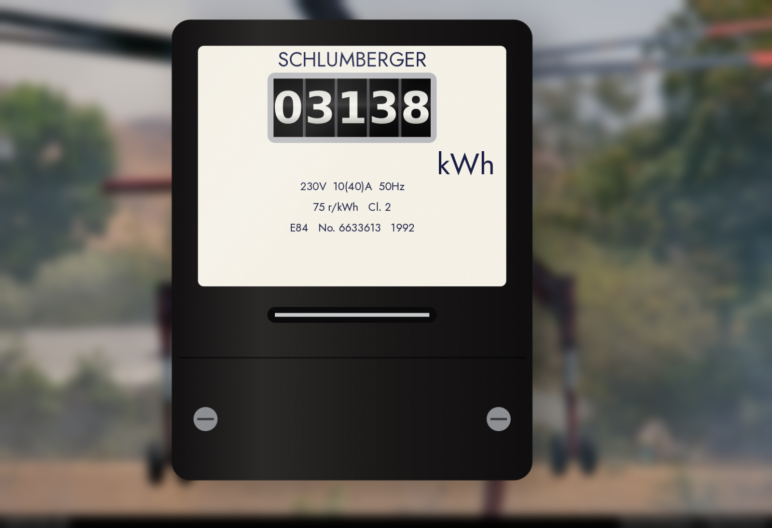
3138; kWh
